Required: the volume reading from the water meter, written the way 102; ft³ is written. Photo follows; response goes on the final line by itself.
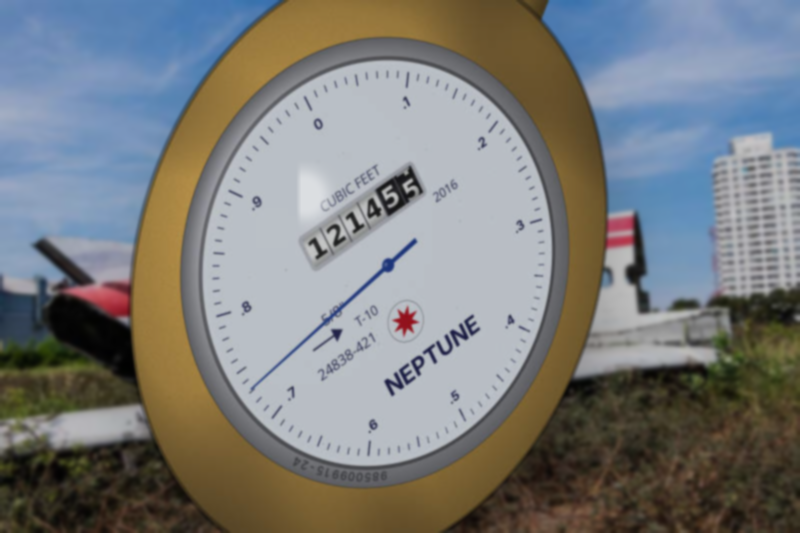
121454.73; ft³
